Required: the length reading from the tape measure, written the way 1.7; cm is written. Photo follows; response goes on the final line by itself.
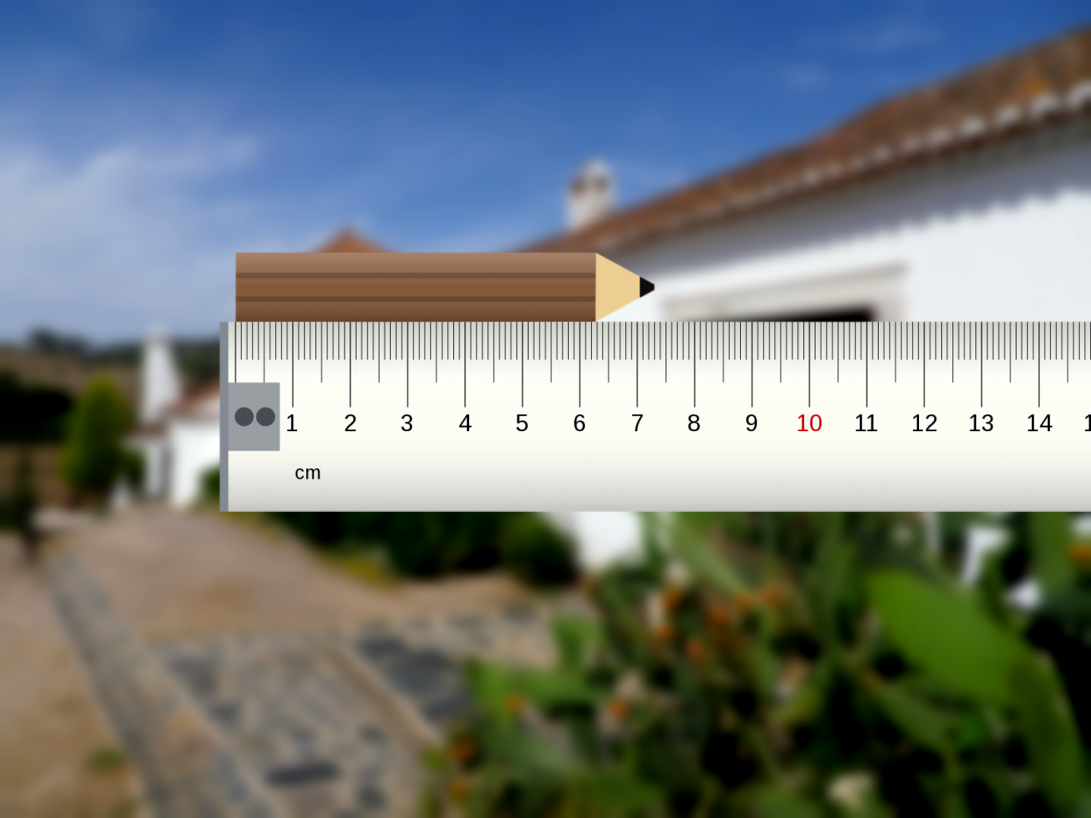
7.3; cm
